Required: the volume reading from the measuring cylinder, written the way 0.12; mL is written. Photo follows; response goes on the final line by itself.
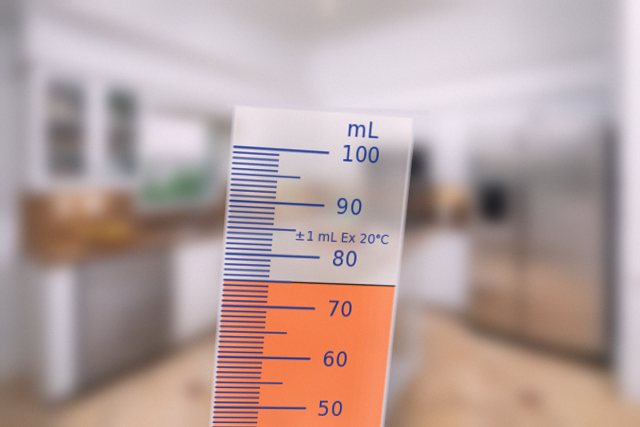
75; mL
